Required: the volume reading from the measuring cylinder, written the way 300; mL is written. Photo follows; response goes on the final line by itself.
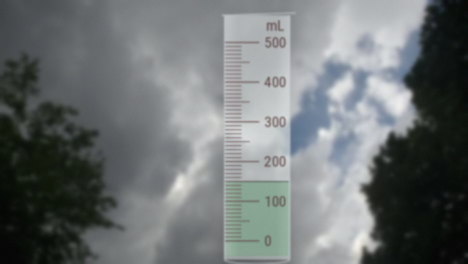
150; mL
